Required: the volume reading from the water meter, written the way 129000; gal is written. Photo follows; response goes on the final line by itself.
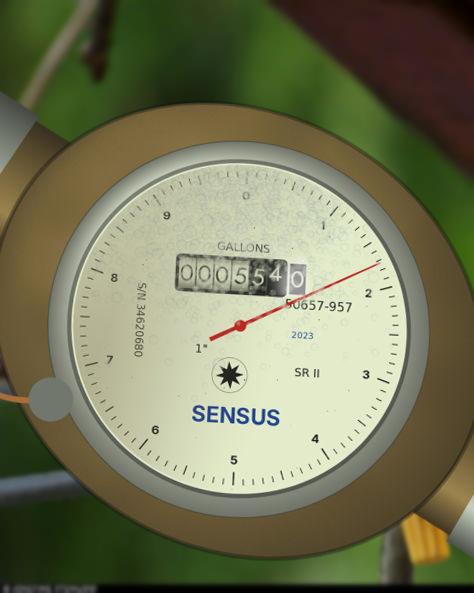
5541.7; gal
